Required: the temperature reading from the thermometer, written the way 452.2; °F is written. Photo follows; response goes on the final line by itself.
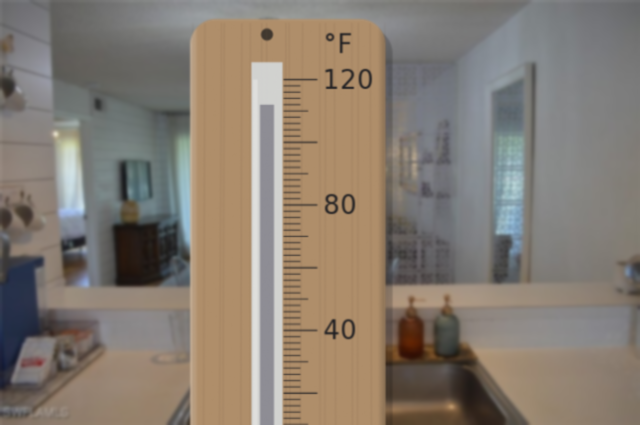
112; °F
